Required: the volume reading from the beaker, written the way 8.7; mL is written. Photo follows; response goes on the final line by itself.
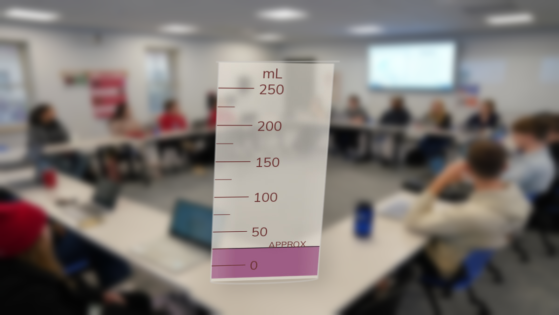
25; mL
